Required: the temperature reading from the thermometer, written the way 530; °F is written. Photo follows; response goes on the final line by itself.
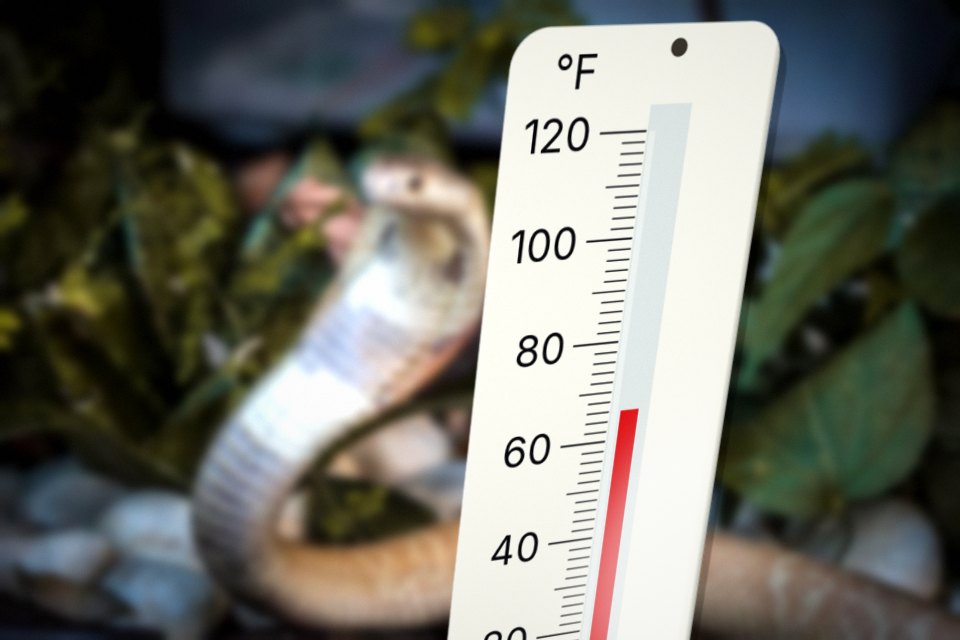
66; °F
